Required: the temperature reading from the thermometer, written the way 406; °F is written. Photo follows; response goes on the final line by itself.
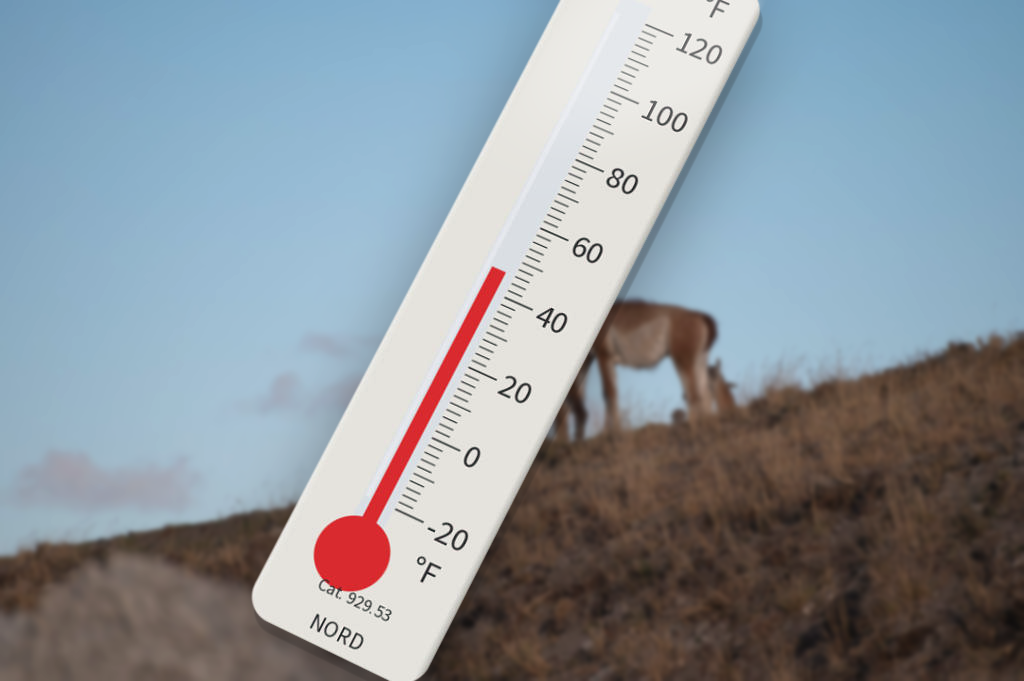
46; °F
